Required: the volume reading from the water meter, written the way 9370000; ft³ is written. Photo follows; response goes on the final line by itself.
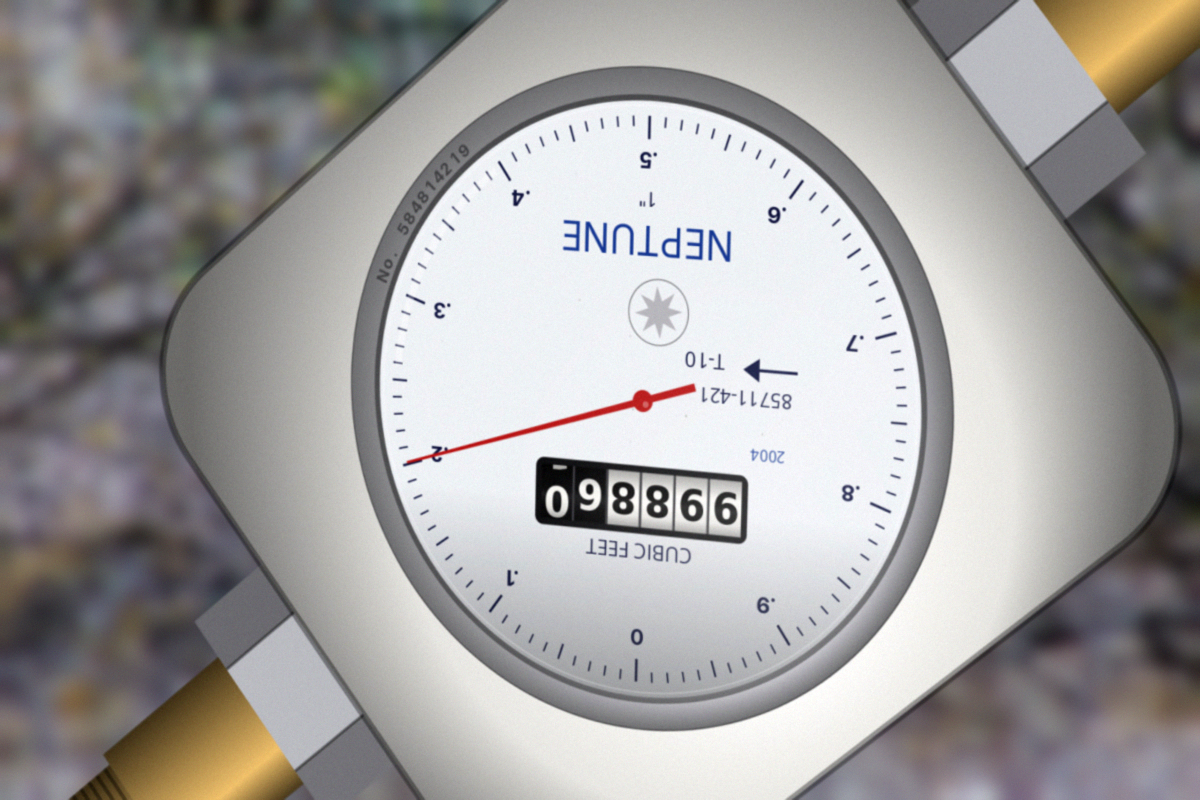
998860.20; ft³
